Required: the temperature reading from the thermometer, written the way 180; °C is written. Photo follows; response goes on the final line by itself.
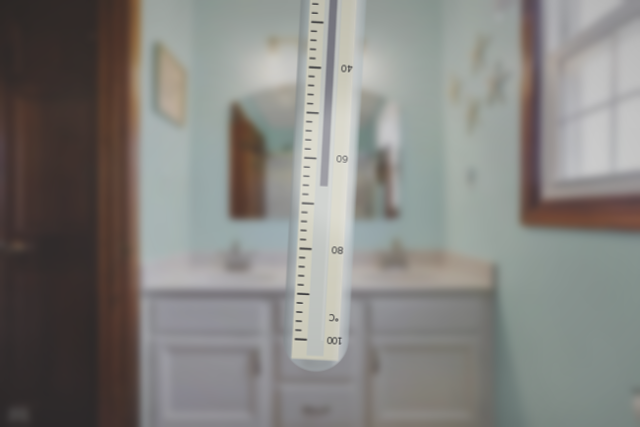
66; °C
